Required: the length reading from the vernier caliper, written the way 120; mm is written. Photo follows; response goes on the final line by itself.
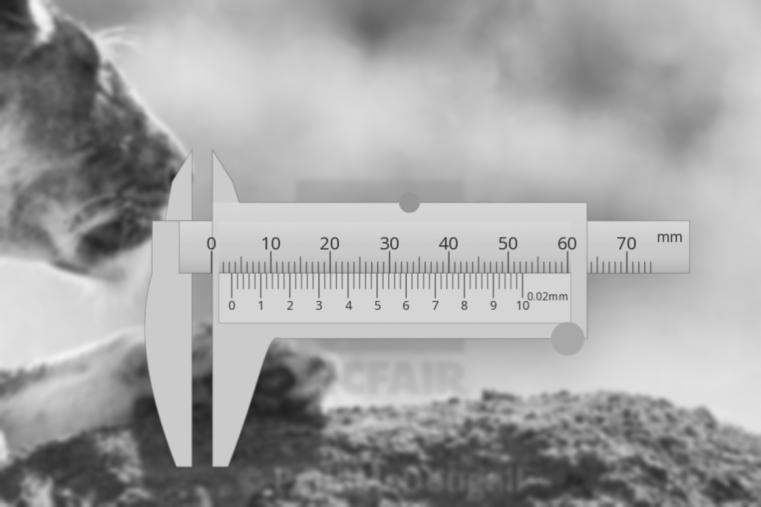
3.4; mm
